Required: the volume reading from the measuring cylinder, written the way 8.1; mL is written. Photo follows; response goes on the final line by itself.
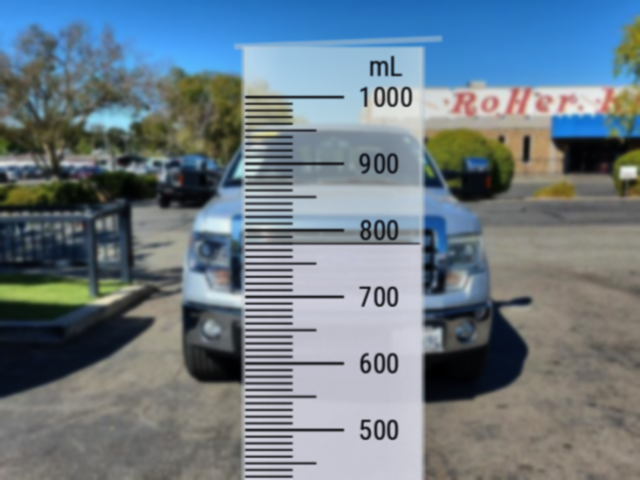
780; mL
